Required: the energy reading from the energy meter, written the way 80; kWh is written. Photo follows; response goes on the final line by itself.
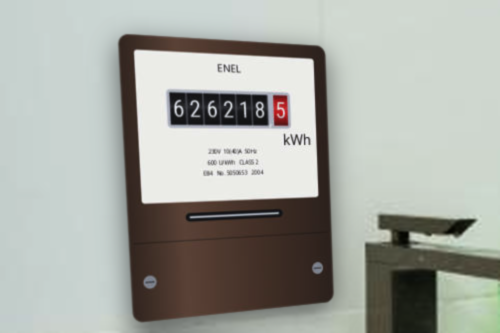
626218.5; kWh
